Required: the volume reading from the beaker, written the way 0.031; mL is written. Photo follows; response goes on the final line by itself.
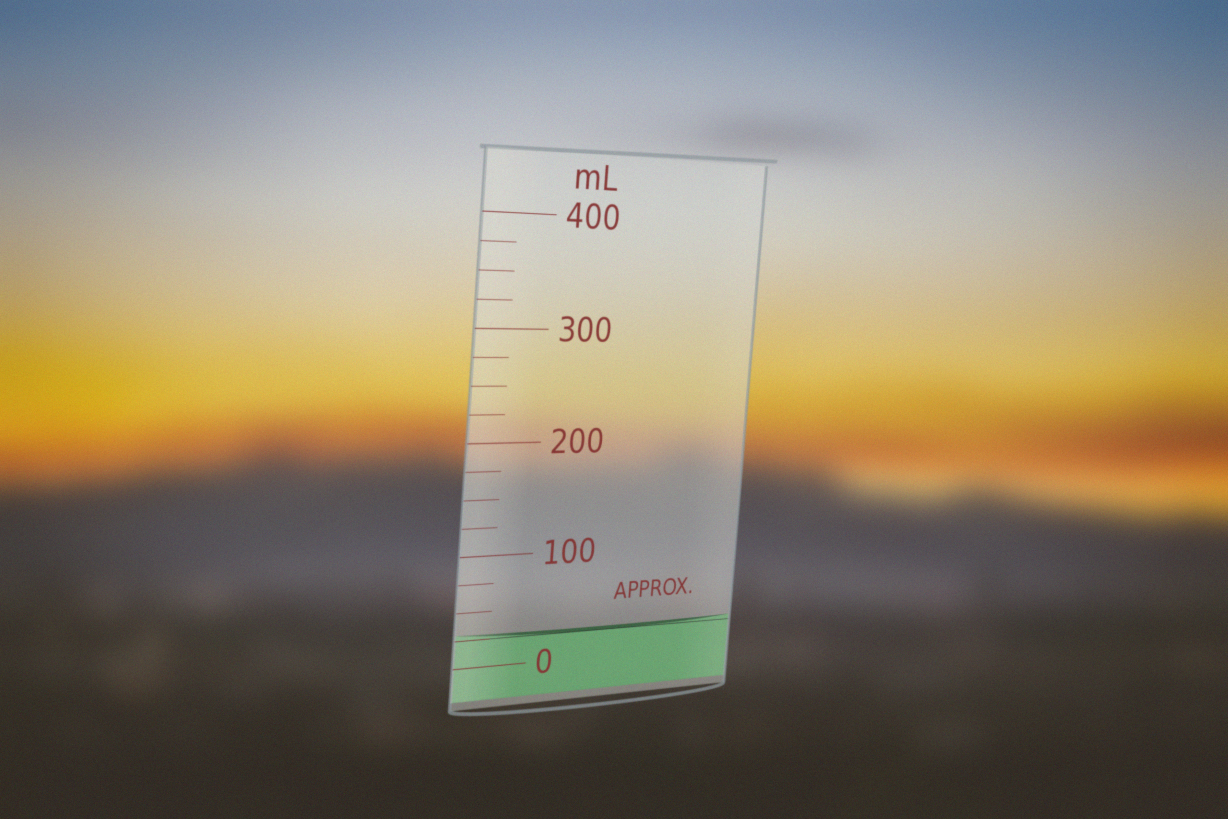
25; mL
